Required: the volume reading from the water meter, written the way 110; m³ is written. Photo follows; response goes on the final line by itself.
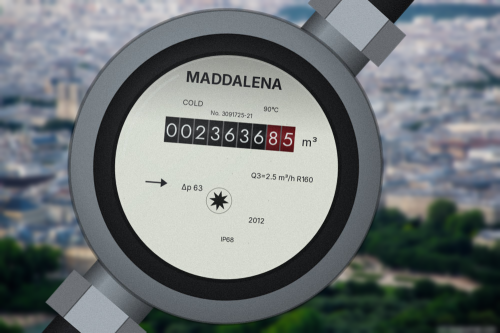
23636.85; m³
